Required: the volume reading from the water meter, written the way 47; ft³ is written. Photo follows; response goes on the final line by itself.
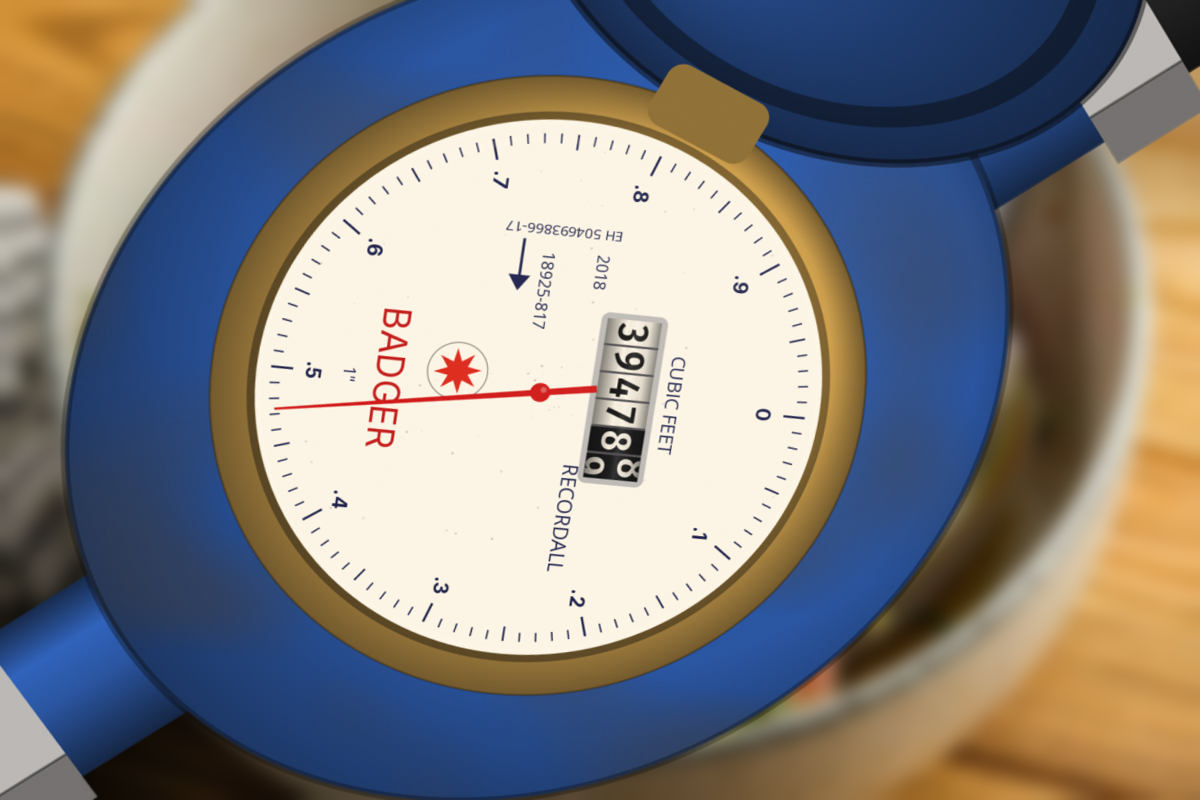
394788.47; ft³
